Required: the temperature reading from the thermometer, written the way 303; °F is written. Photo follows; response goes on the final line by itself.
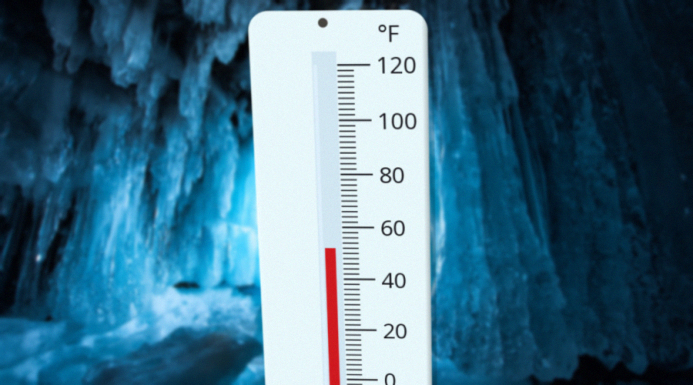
52; °F
